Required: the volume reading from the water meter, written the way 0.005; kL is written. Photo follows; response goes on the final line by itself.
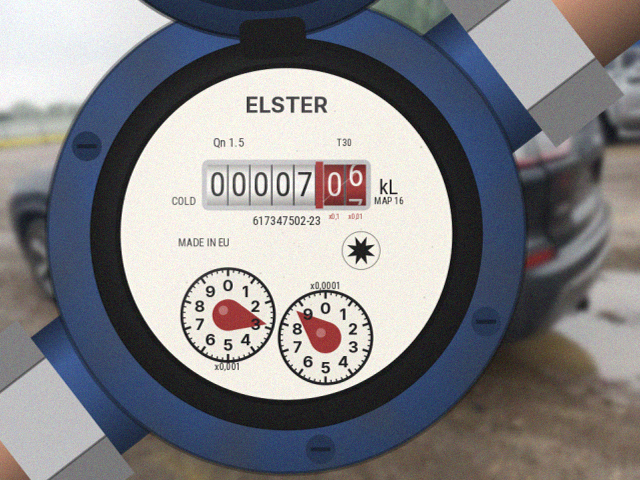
7.0628; kL
